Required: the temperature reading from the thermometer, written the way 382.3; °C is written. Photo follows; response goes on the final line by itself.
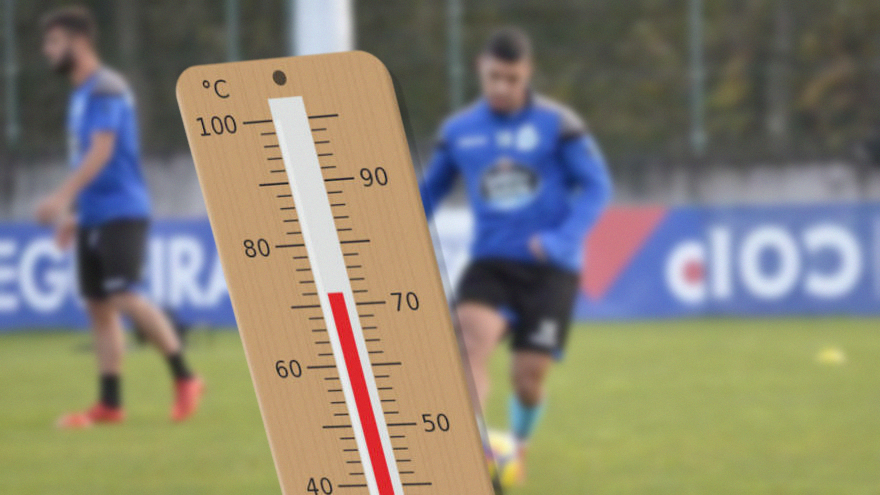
72; °C
